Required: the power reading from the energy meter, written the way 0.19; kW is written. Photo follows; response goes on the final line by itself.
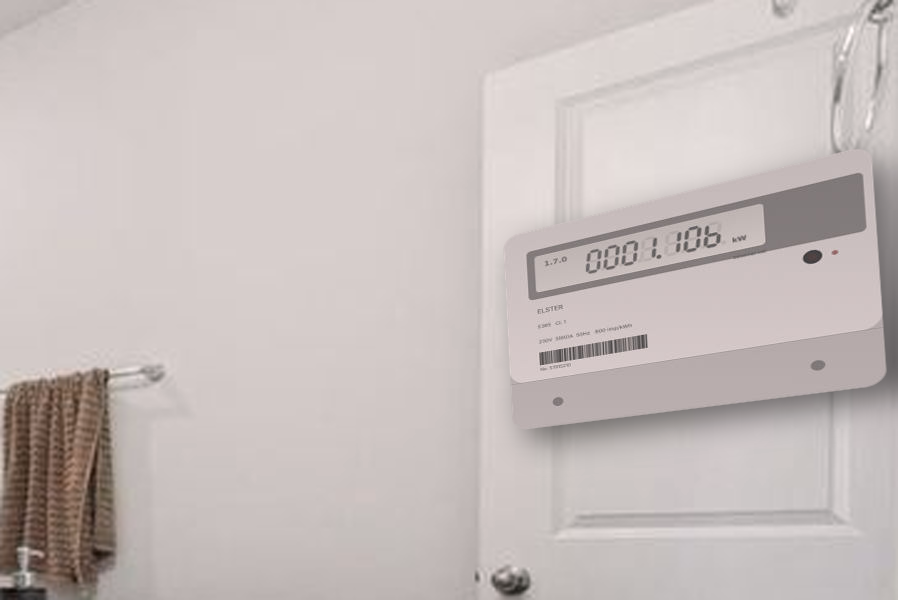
1.106; kW
